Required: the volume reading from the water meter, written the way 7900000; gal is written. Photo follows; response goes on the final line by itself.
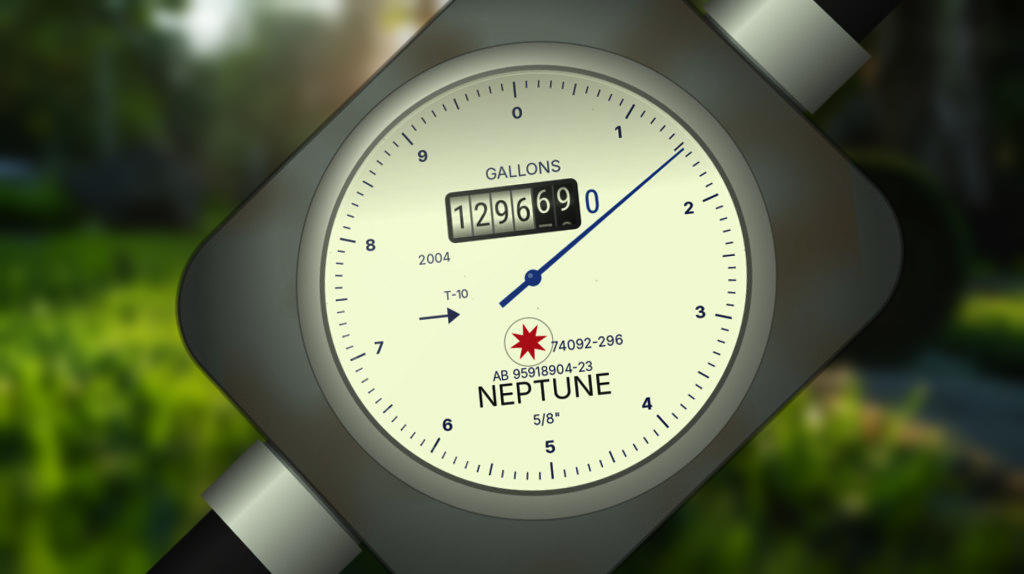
1296691.5; gal
